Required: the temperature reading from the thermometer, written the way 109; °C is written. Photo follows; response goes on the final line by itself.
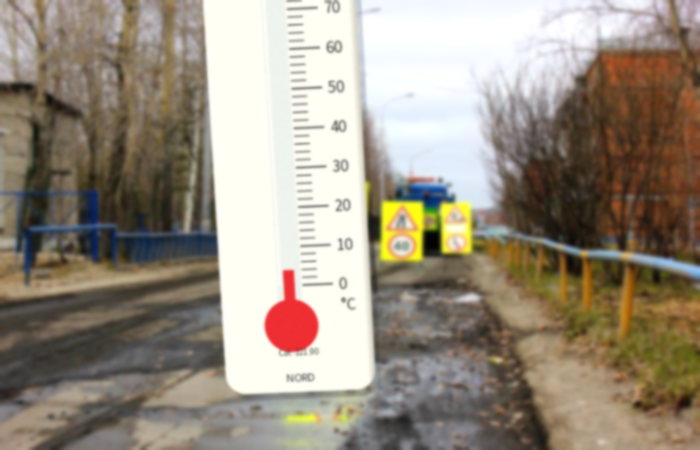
4; °C
